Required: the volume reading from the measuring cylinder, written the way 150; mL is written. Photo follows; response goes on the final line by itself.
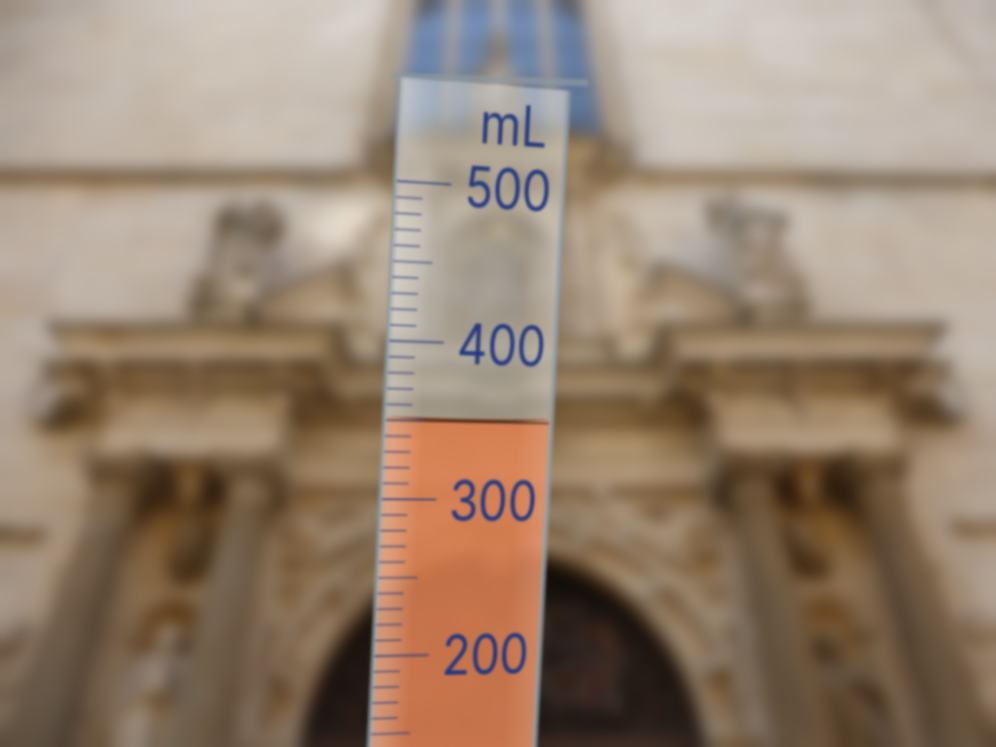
350; mL
